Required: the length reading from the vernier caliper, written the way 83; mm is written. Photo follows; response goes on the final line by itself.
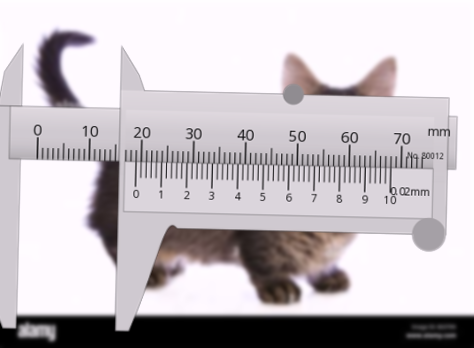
19.0; mm
